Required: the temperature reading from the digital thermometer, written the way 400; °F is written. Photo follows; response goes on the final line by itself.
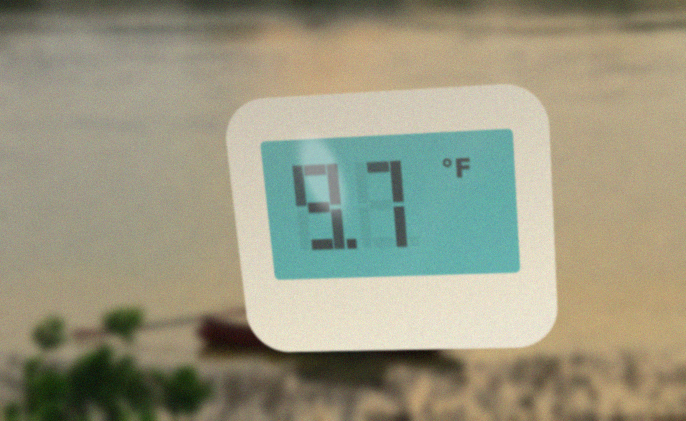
9.7; °F
